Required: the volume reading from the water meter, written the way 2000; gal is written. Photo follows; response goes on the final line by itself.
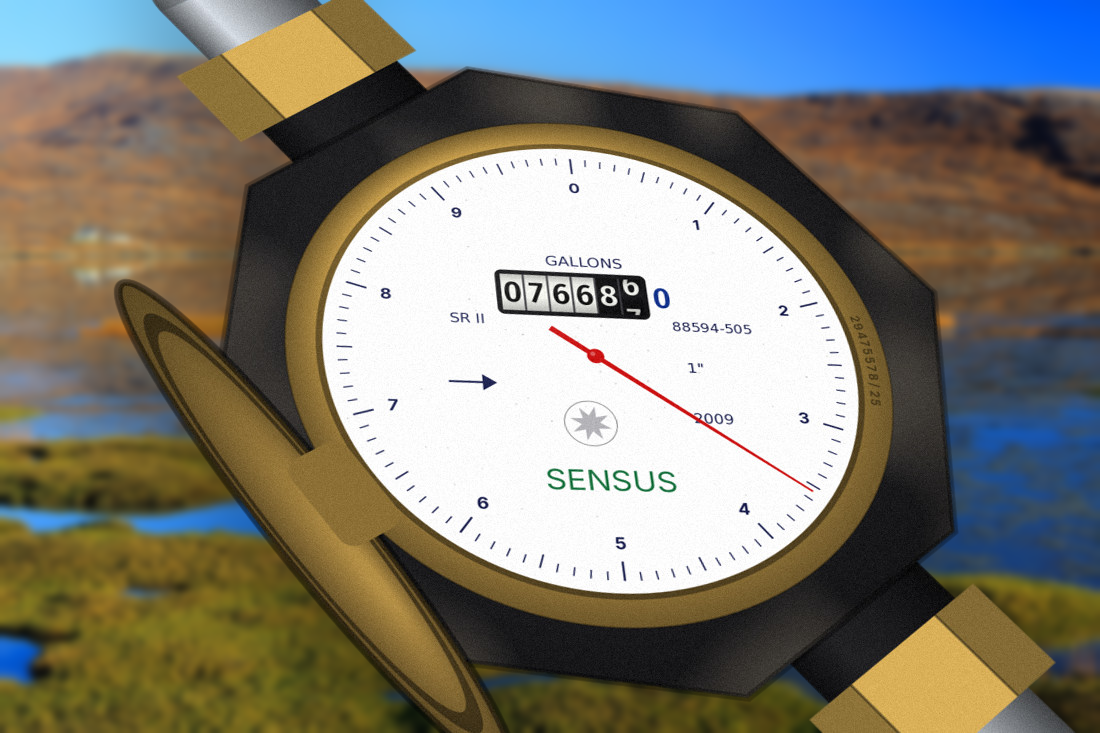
766863.5; gal
